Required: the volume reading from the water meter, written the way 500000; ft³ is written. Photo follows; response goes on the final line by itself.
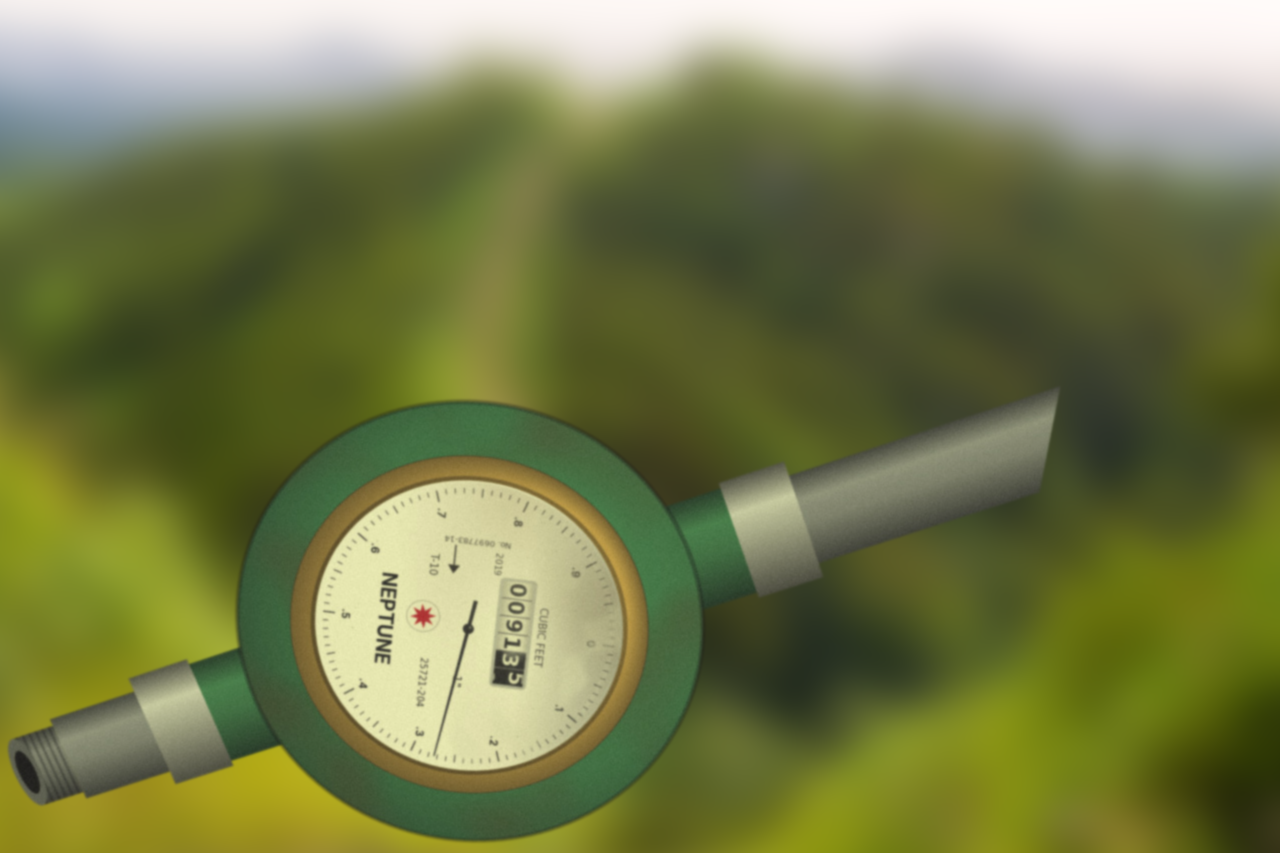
9135.27; ft³
